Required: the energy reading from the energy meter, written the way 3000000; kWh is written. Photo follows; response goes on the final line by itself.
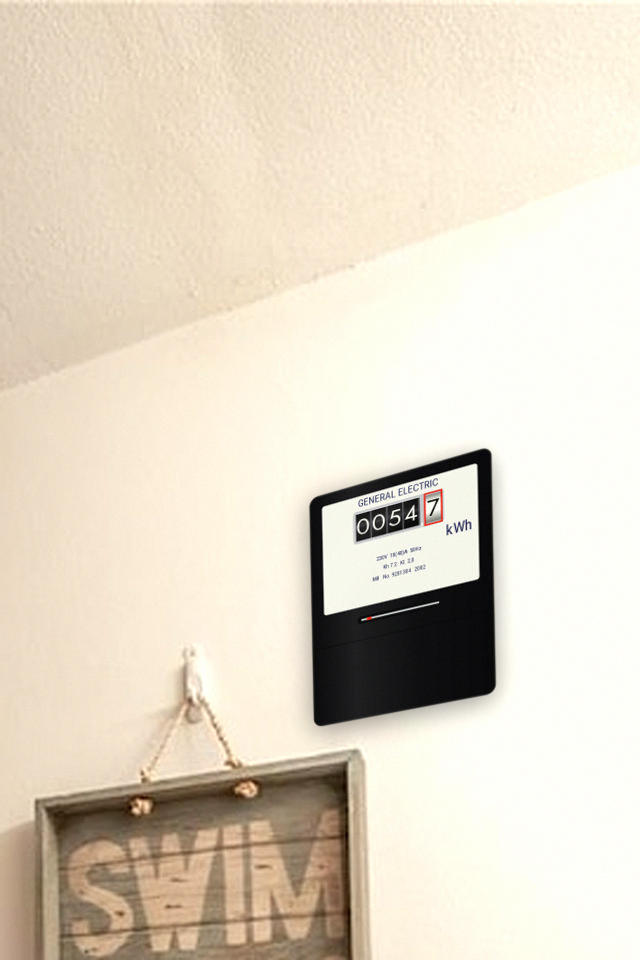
54.7; kWh
